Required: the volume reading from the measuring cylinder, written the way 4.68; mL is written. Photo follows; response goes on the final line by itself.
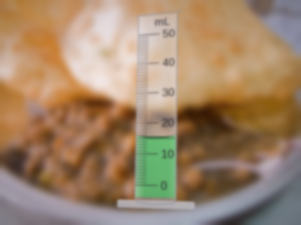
15; mL
